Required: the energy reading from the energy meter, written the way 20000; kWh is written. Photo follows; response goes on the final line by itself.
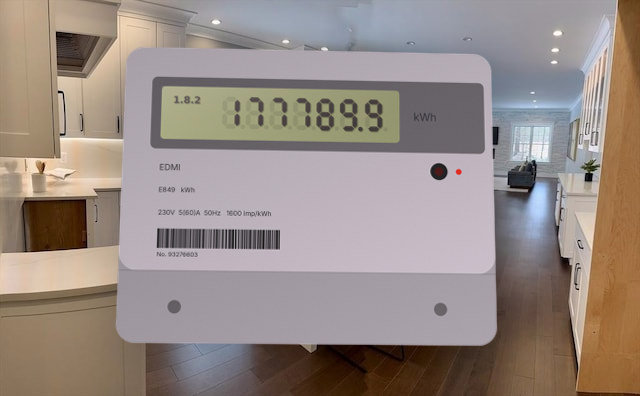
177789.9; kWh
